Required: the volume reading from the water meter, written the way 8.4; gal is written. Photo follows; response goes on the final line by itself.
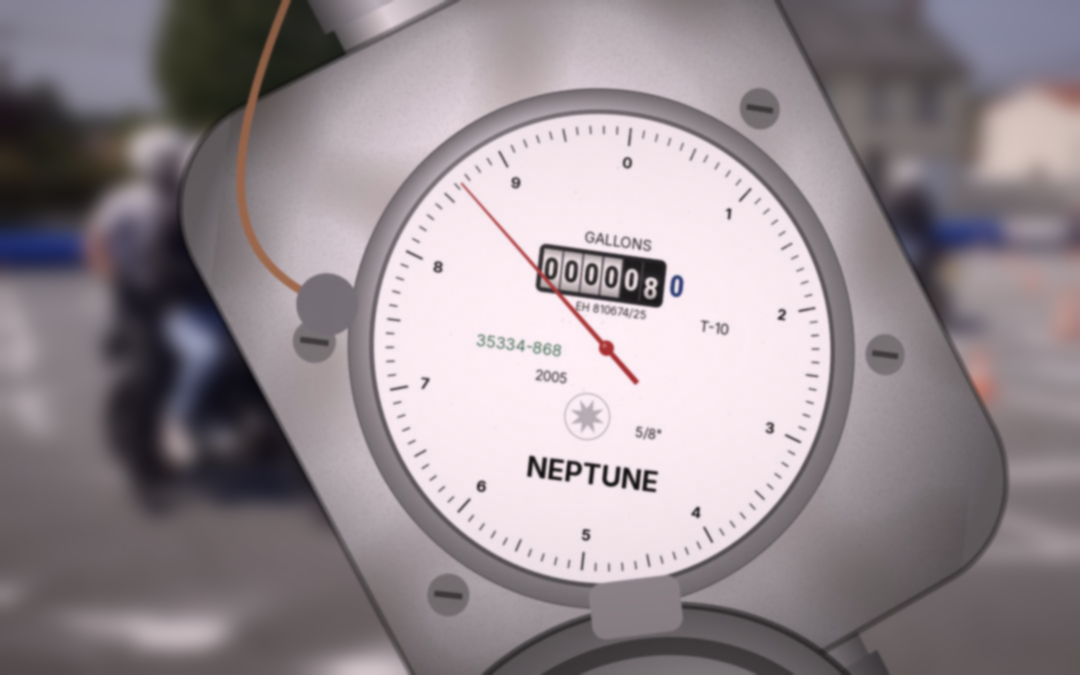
78.6; gal
